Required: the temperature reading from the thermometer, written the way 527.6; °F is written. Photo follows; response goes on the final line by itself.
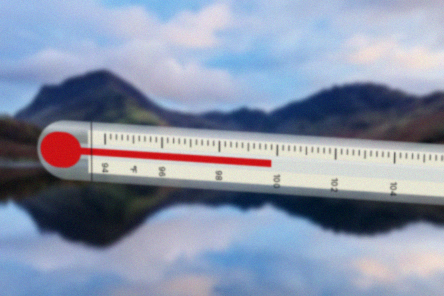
99.8; °F
